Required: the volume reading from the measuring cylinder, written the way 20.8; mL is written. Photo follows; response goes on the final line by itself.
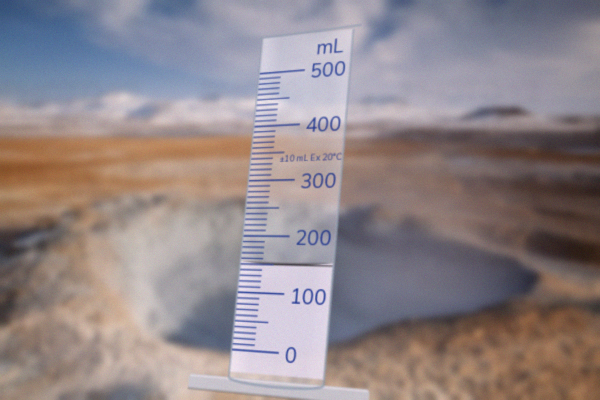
150; mL
